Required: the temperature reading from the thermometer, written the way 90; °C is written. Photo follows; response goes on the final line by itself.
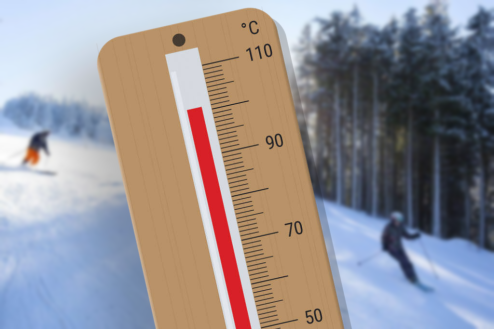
101; °C
